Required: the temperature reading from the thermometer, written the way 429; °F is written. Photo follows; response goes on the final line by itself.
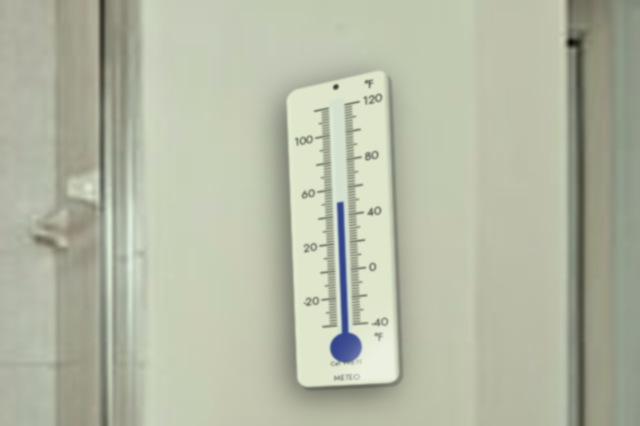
50; °F
